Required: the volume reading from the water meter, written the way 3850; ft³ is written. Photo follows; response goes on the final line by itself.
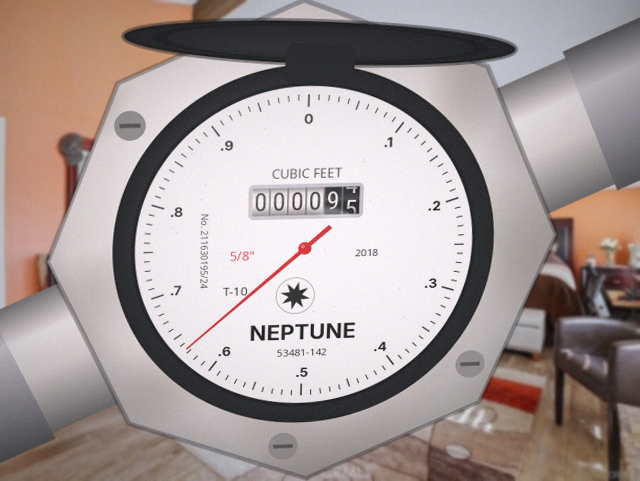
94.63; ft³
